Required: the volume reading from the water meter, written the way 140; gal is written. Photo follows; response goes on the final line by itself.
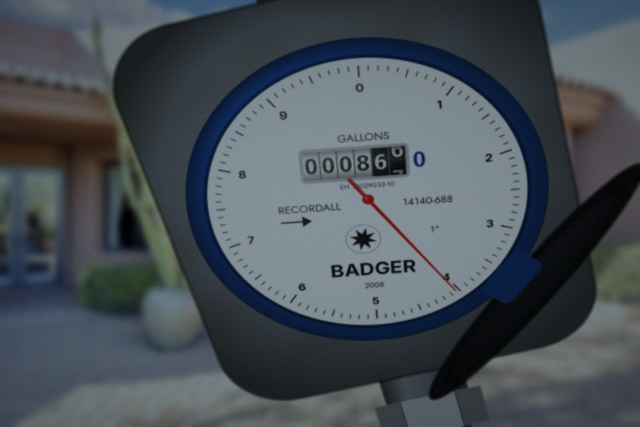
8664.0; gal
